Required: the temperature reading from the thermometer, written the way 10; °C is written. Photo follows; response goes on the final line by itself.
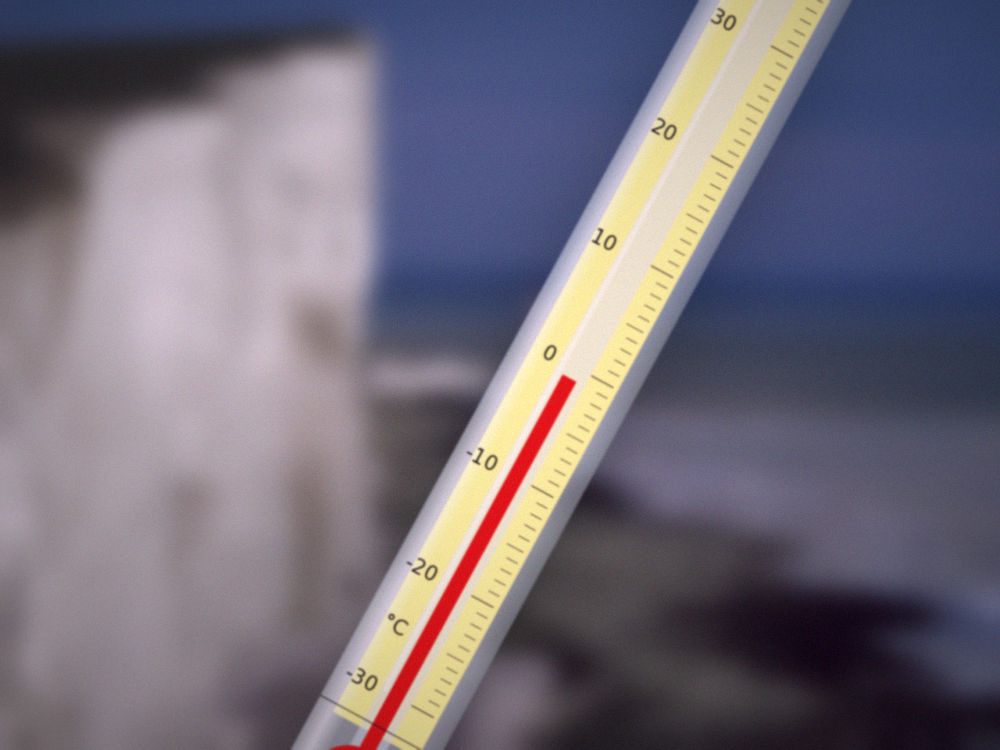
-1; °C
